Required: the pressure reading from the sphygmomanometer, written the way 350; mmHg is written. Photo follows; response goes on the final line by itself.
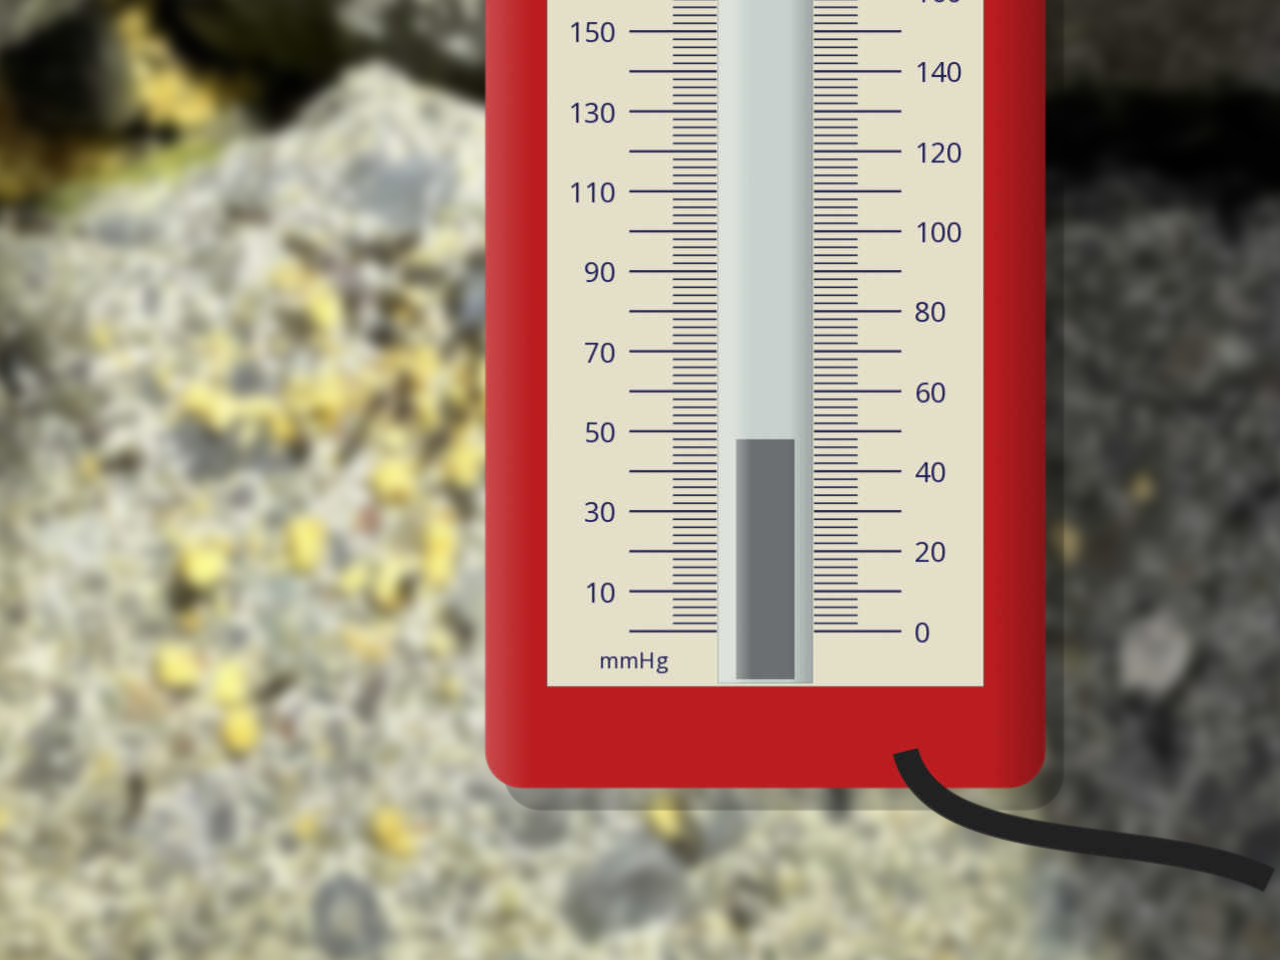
48; mmHg
